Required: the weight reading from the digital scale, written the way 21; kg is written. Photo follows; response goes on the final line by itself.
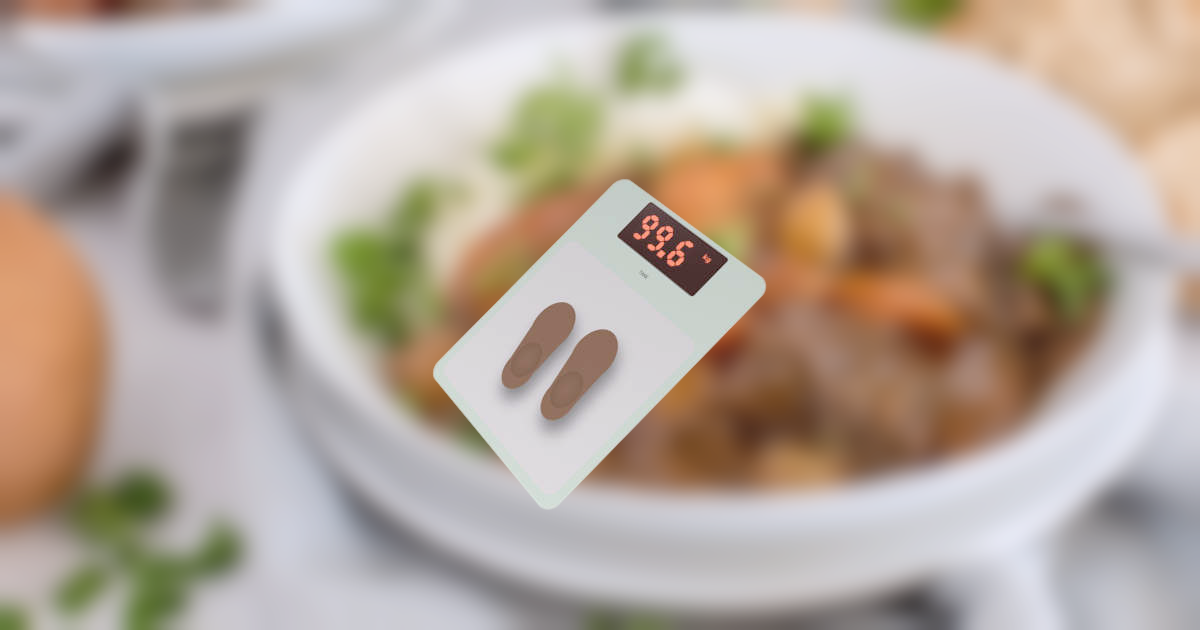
99.6; kg
